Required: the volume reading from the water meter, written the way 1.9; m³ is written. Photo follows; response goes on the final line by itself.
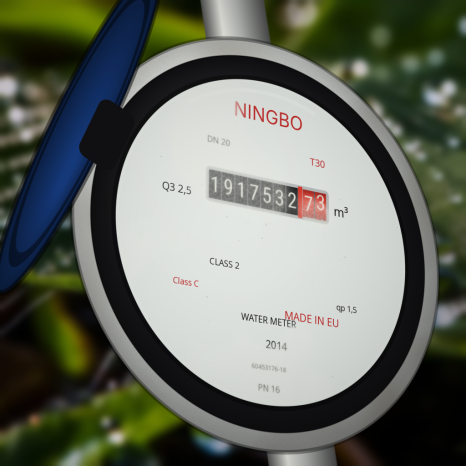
1917532.73; m³
